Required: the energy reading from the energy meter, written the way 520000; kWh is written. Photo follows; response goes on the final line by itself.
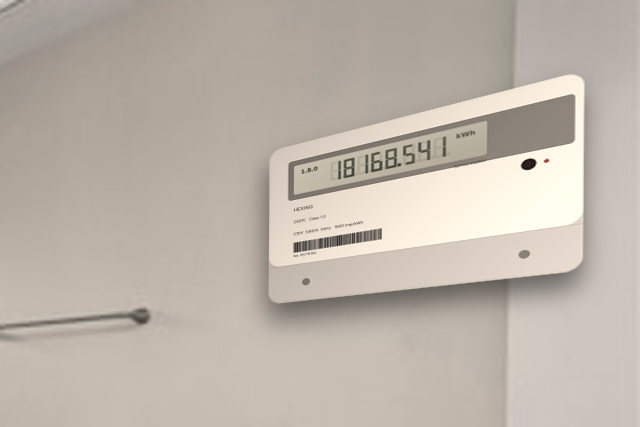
18168.541; kWh
